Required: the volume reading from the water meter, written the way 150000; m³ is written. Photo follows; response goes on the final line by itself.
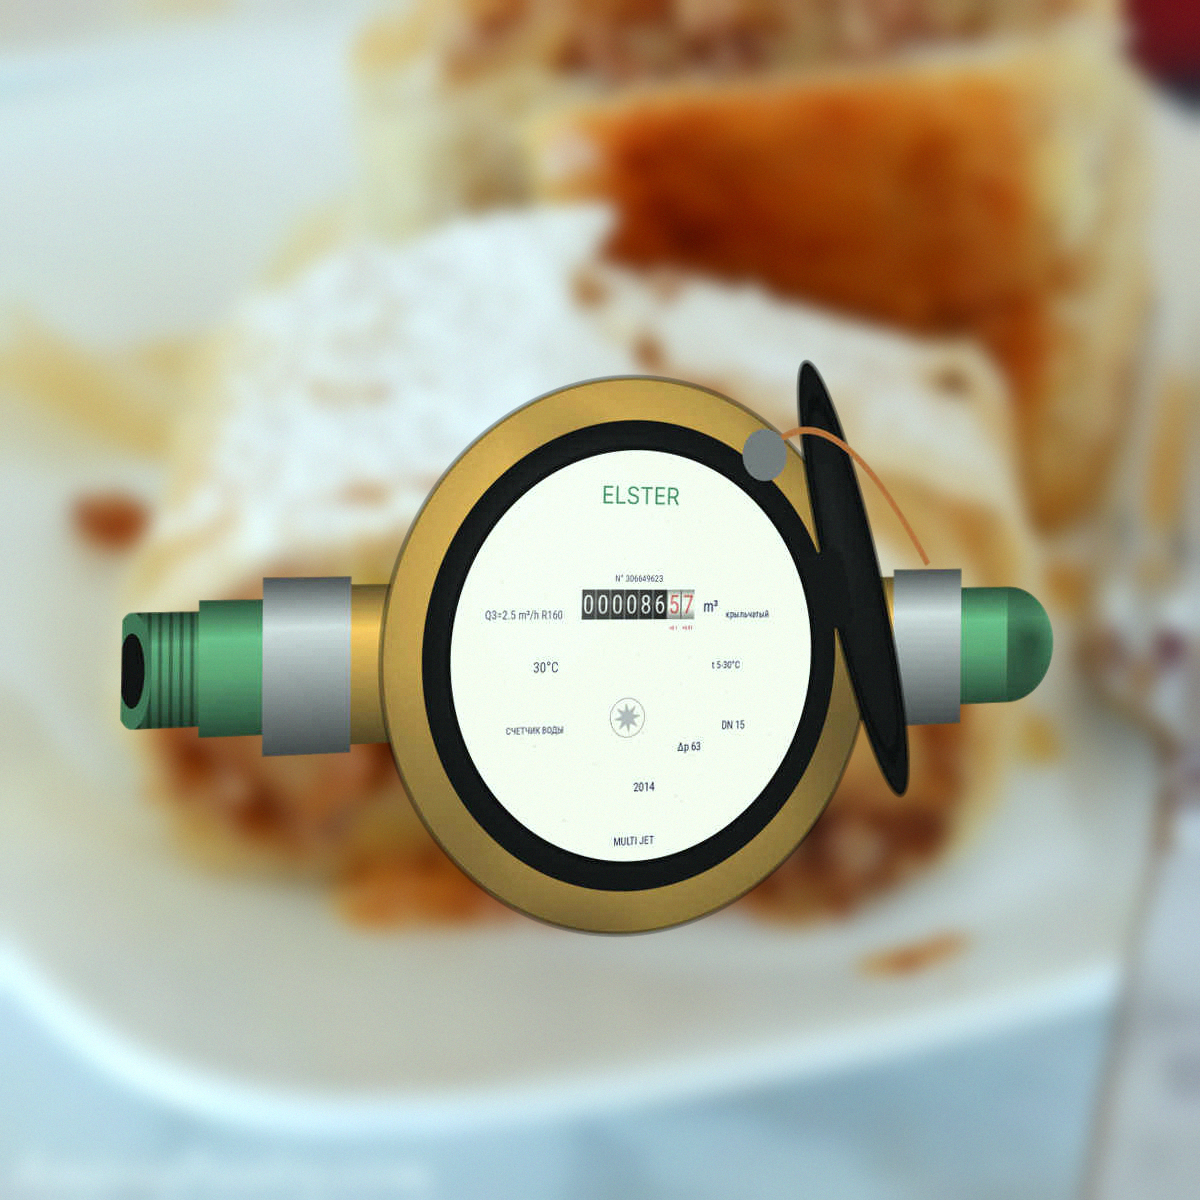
86.57; m³
